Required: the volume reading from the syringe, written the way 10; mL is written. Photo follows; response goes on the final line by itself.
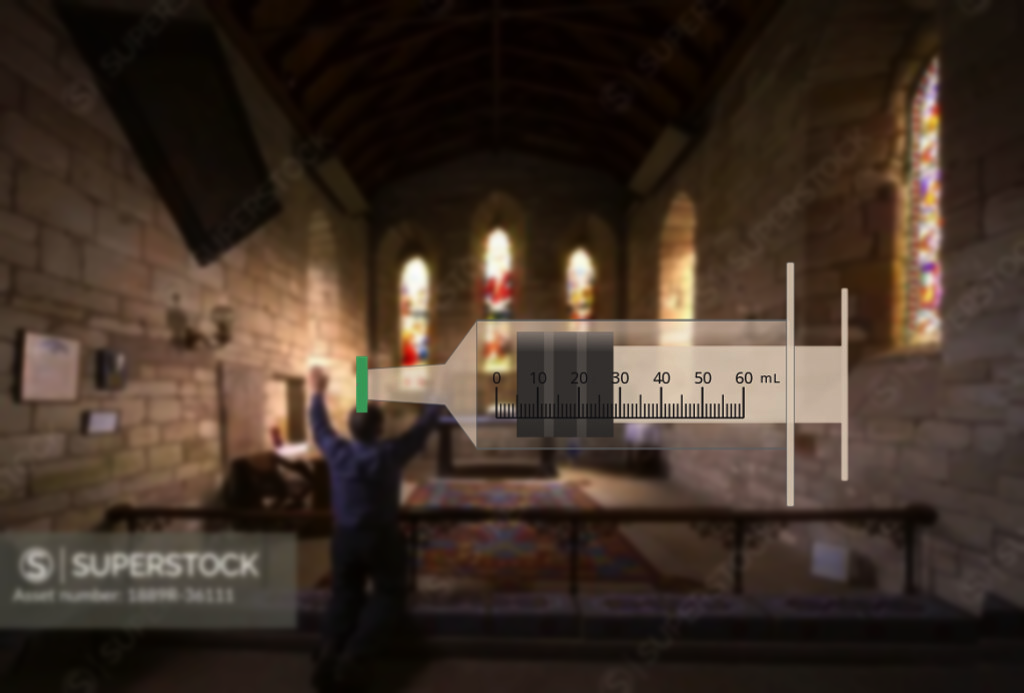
5; mL
